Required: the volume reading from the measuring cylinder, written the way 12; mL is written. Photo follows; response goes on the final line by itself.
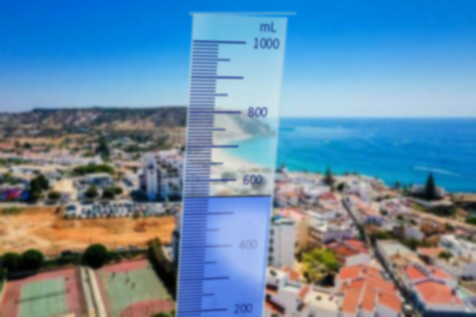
550; mL
